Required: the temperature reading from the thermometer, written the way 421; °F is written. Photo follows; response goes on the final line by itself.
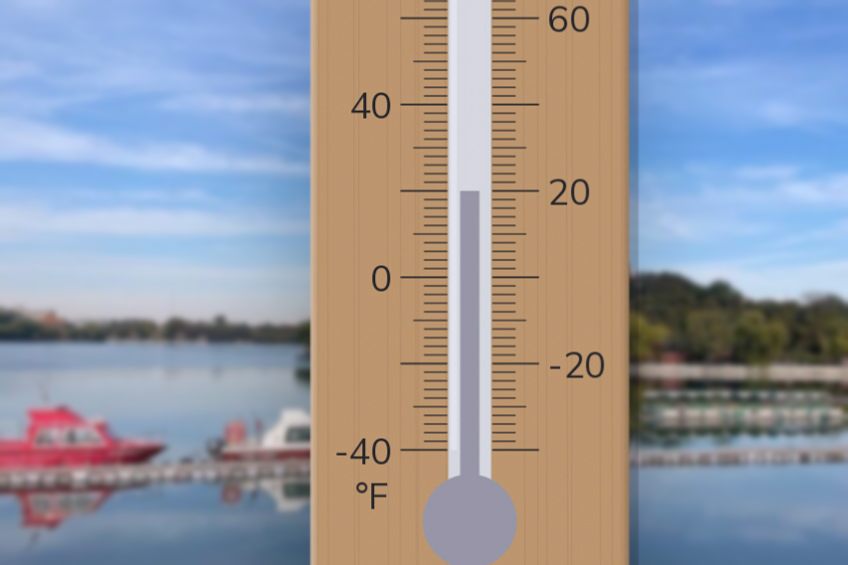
20; °F
